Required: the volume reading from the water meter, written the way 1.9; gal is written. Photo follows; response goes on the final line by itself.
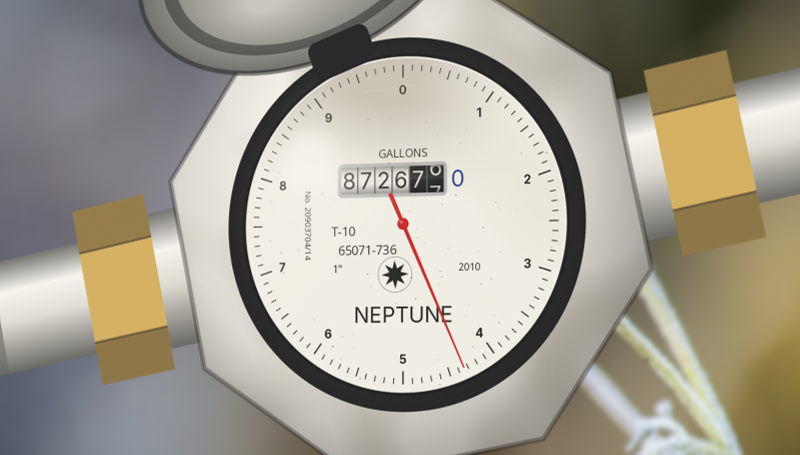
8726764.3; gal
